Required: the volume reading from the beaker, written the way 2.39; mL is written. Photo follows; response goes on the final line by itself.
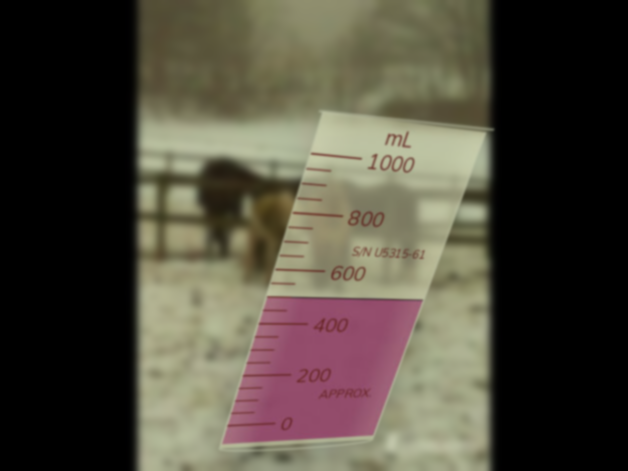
500; mL
